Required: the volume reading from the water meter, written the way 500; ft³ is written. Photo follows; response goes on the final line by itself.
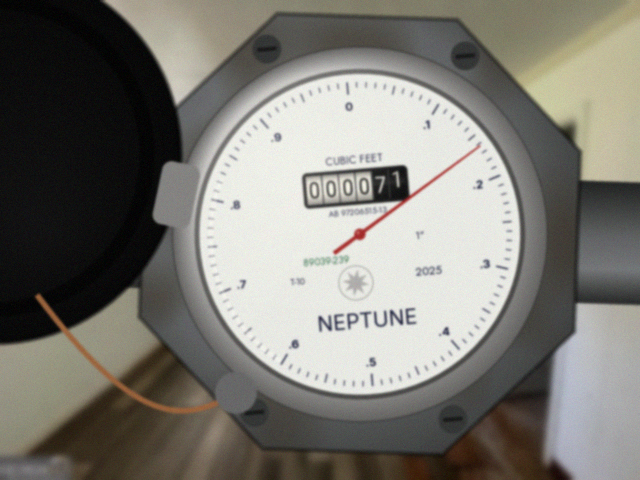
71.16; ft³
